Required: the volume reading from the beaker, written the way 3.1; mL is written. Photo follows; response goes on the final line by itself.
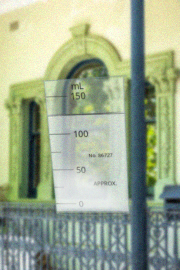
125; mL
